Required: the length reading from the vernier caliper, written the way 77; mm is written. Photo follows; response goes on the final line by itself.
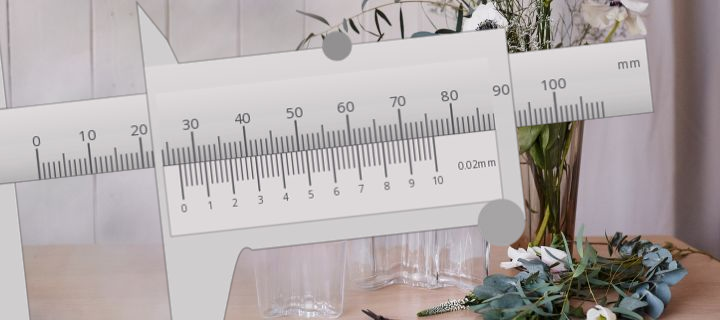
27.0; mm
